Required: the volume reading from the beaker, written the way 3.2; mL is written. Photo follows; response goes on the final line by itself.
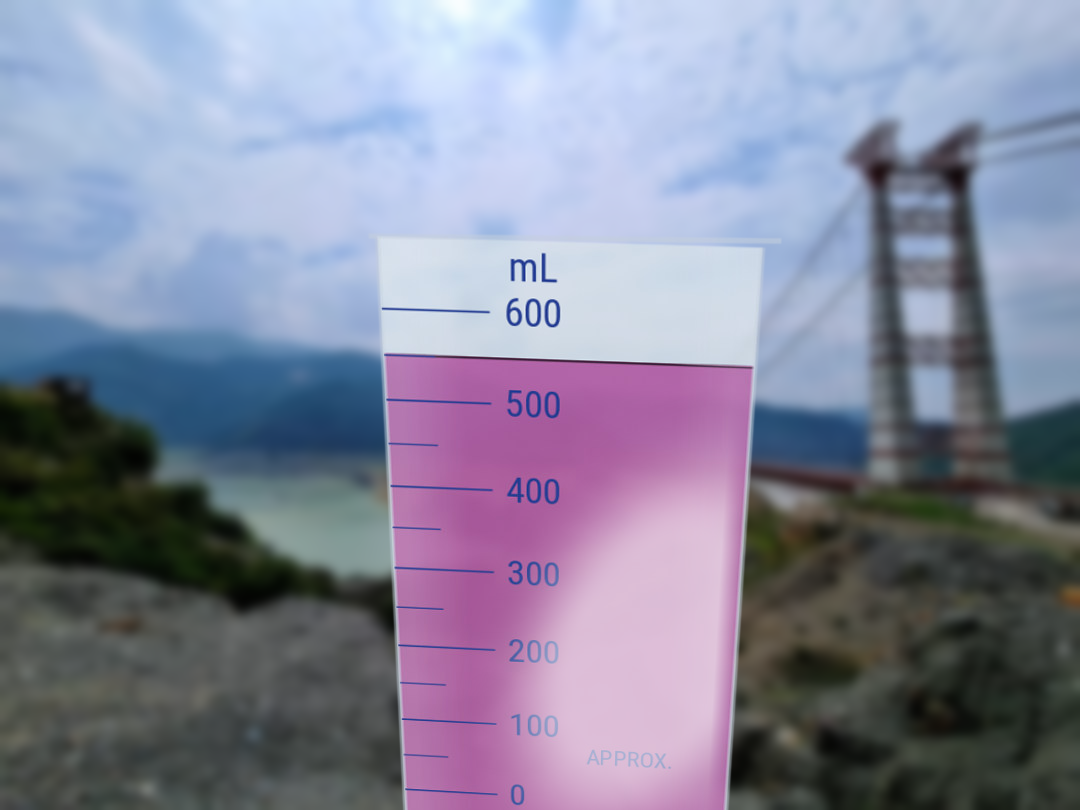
550; mL
